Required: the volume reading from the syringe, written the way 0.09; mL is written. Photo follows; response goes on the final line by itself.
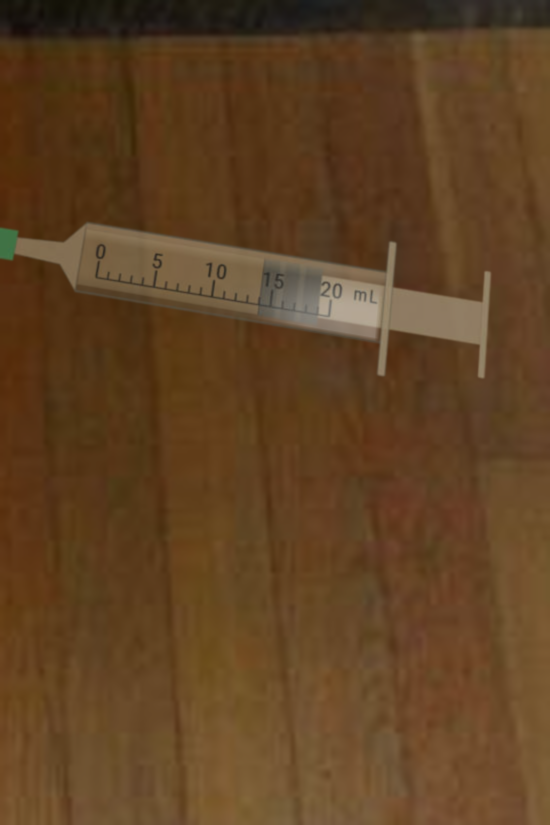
14; mL
